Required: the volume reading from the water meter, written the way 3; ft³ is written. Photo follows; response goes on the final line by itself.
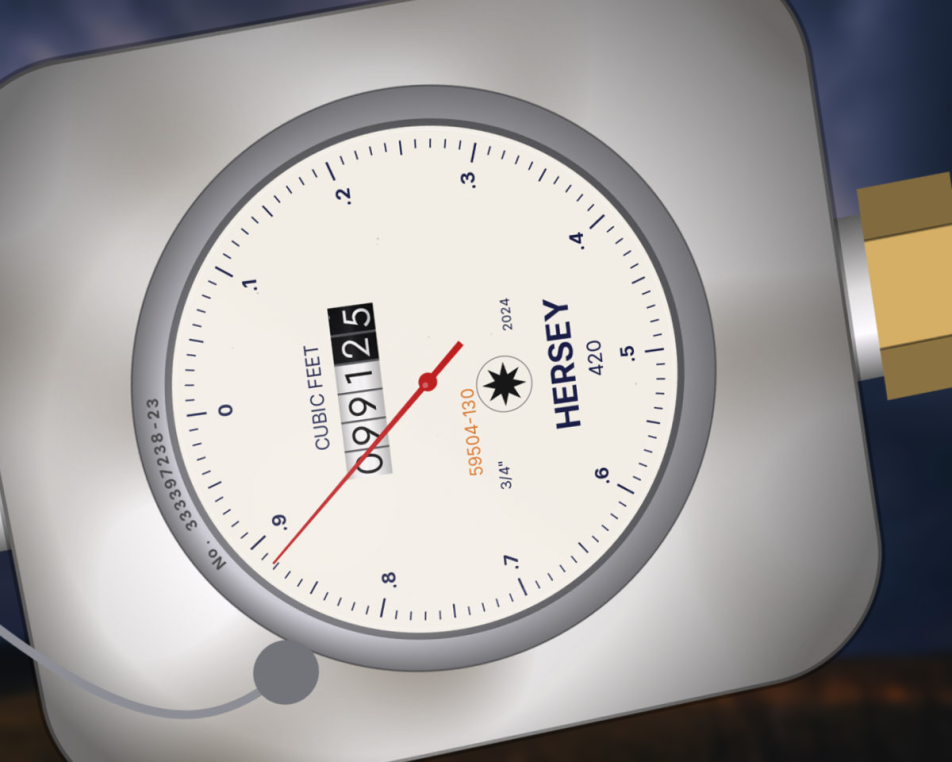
99124.88; ft³
